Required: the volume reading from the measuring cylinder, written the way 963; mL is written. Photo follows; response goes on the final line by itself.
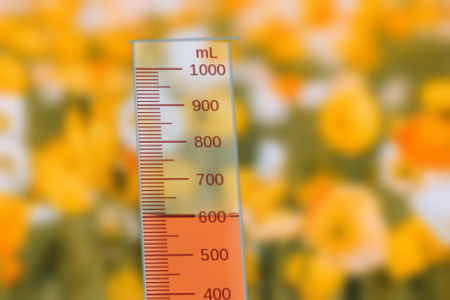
600; mL
